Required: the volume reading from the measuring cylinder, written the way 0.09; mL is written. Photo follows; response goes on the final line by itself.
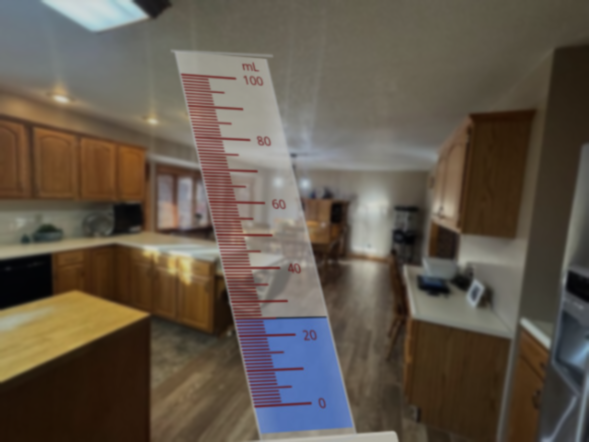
25; mL
